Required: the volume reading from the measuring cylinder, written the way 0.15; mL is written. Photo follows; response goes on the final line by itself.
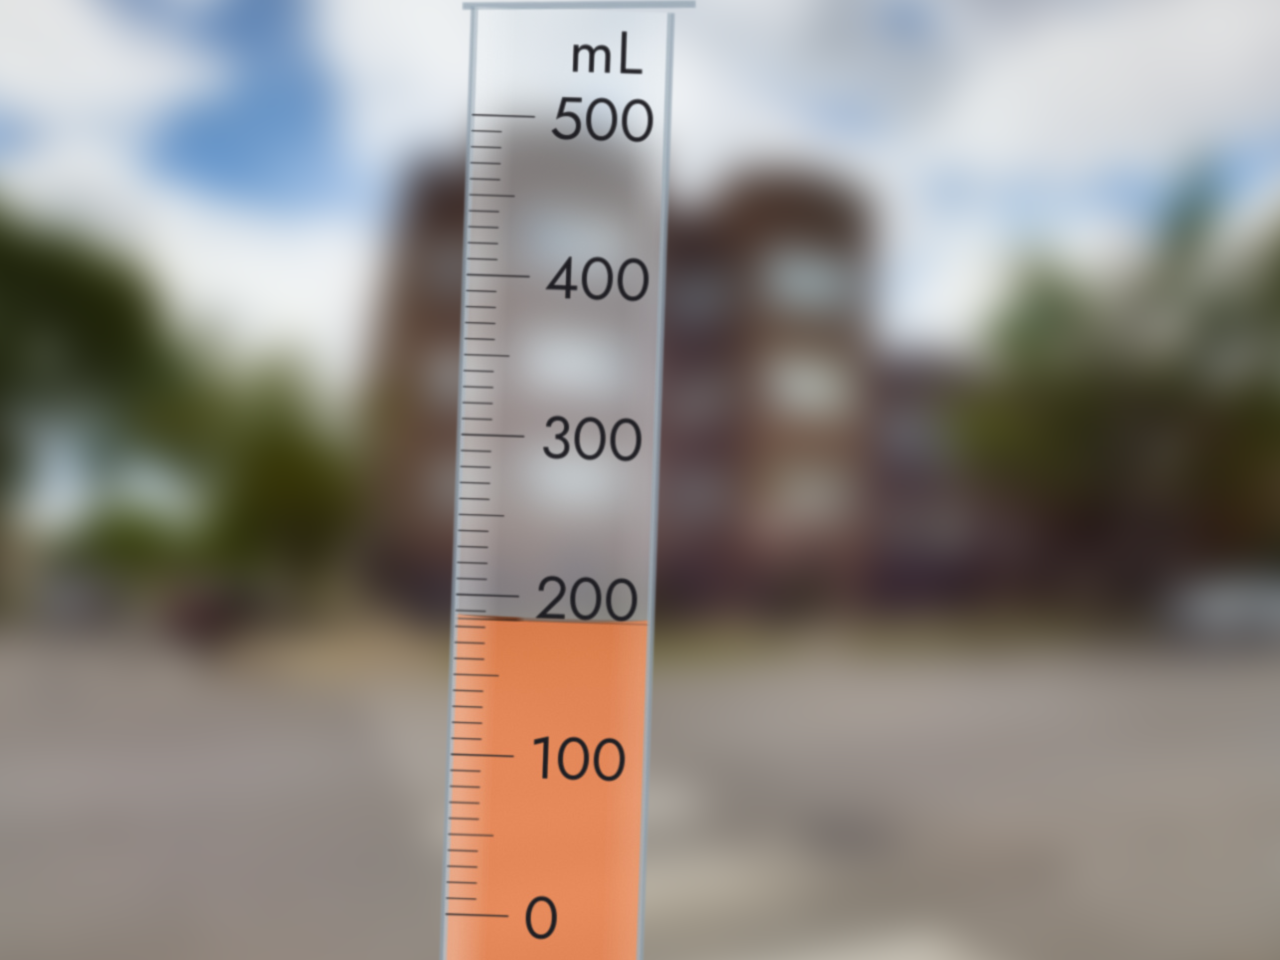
185; mL
